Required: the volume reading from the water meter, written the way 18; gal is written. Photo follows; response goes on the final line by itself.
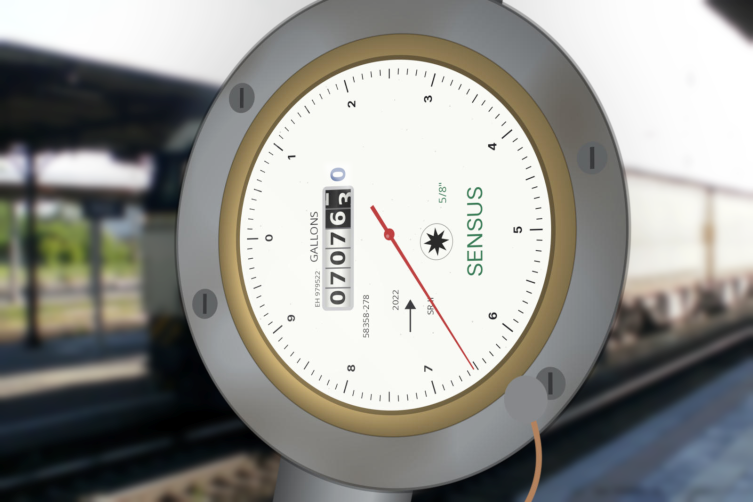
707626.5; gal
